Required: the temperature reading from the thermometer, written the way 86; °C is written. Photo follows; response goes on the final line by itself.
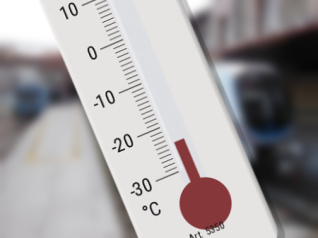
-24; °C
